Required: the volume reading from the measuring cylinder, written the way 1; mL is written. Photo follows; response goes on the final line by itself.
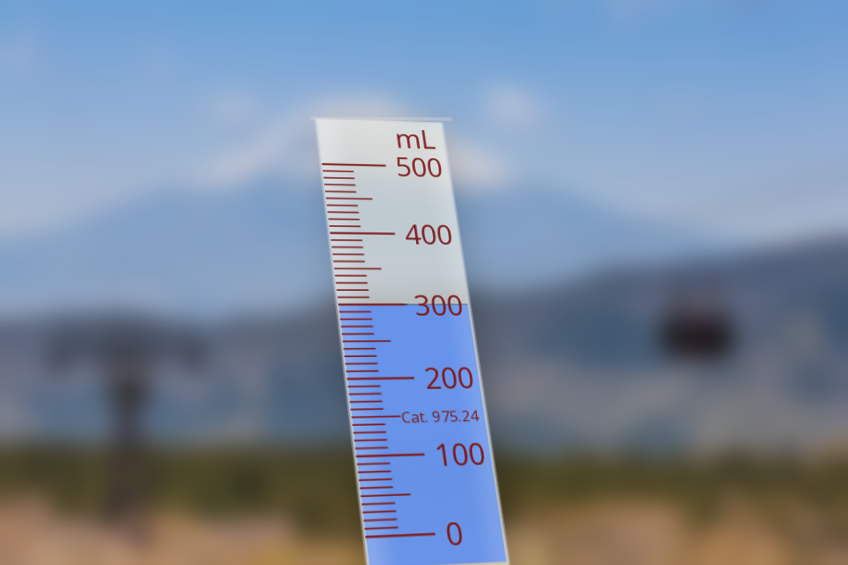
300; mL
